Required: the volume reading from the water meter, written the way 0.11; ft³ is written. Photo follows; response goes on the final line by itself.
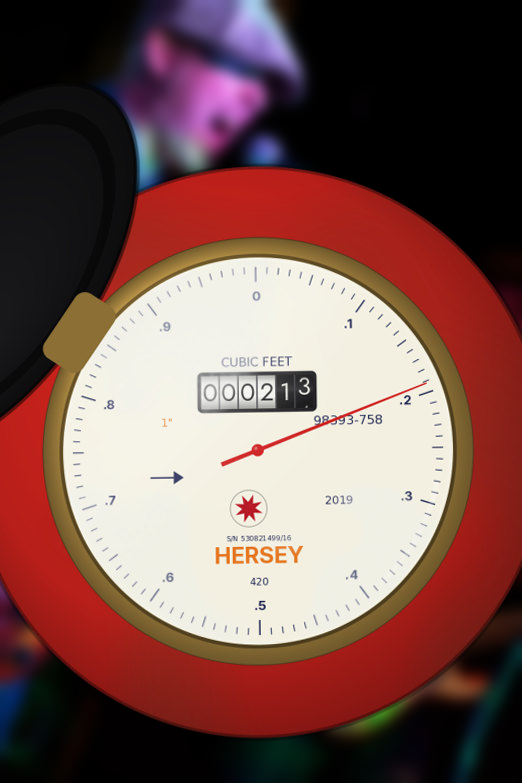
213.19; ft³
